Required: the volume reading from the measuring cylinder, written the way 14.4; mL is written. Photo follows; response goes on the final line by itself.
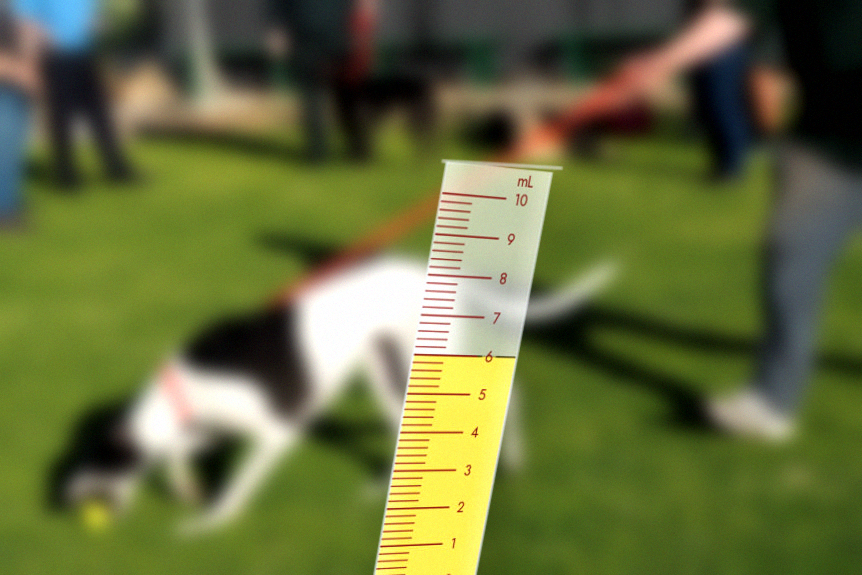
6; mL
